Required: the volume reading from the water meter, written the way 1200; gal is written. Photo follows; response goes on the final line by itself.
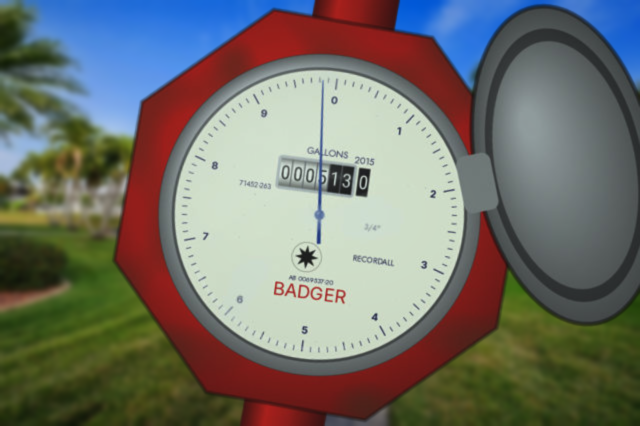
5129.8; gal
